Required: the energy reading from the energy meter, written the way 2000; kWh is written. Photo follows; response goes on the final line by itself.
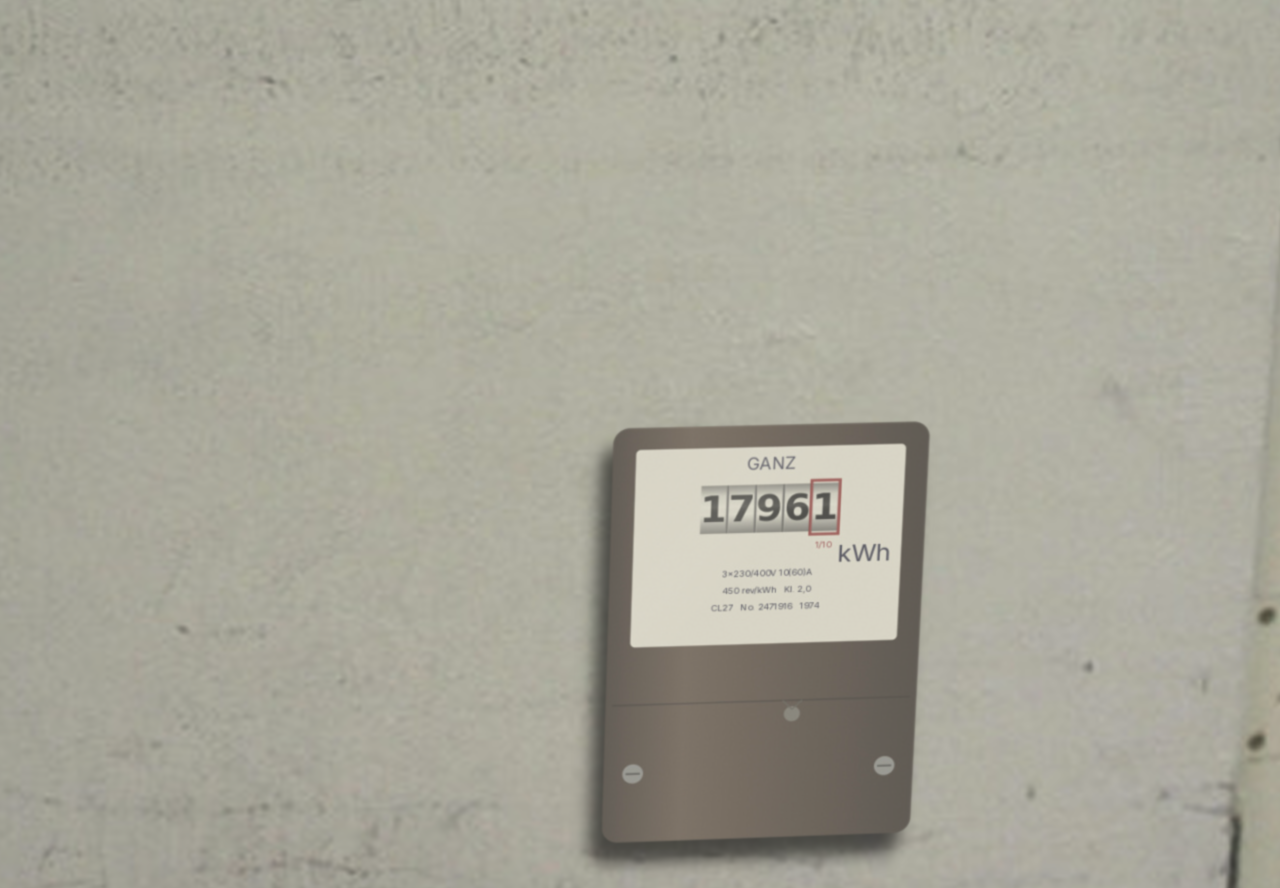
1796.1; kWh
